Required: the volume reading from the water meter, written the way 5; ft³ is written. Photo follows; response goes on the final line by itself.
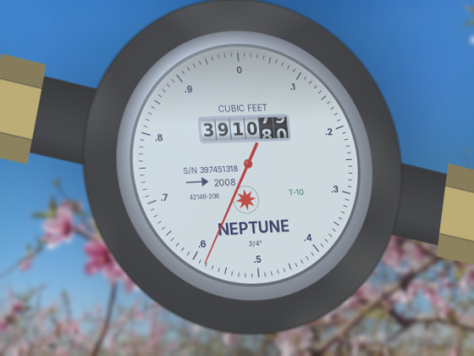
391079.58; ft³
